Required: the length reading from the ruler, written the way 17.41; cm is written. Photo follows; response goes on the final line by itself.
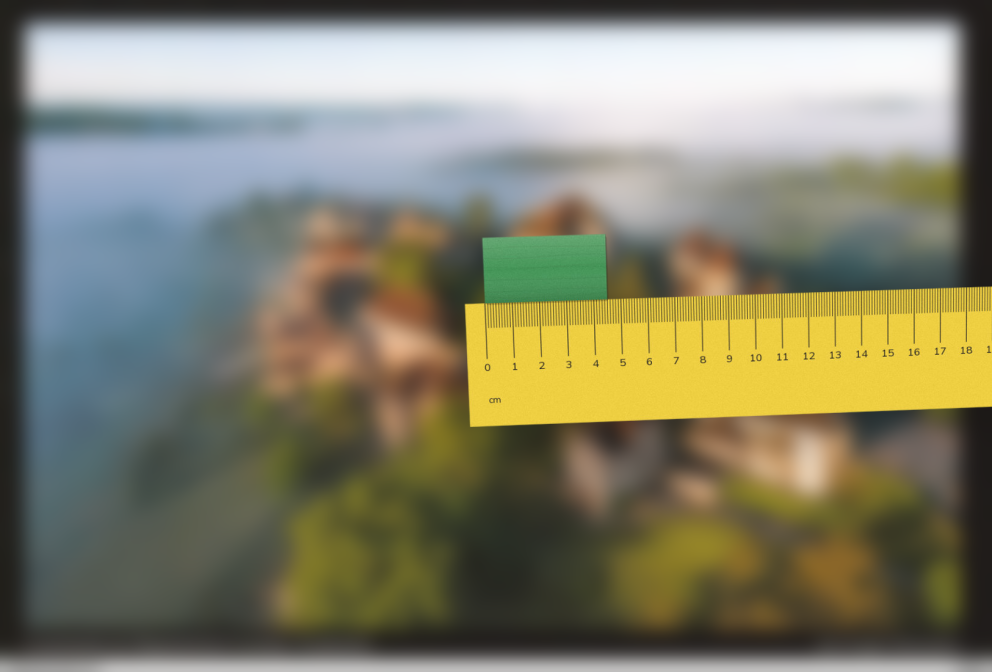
4.5; cm
